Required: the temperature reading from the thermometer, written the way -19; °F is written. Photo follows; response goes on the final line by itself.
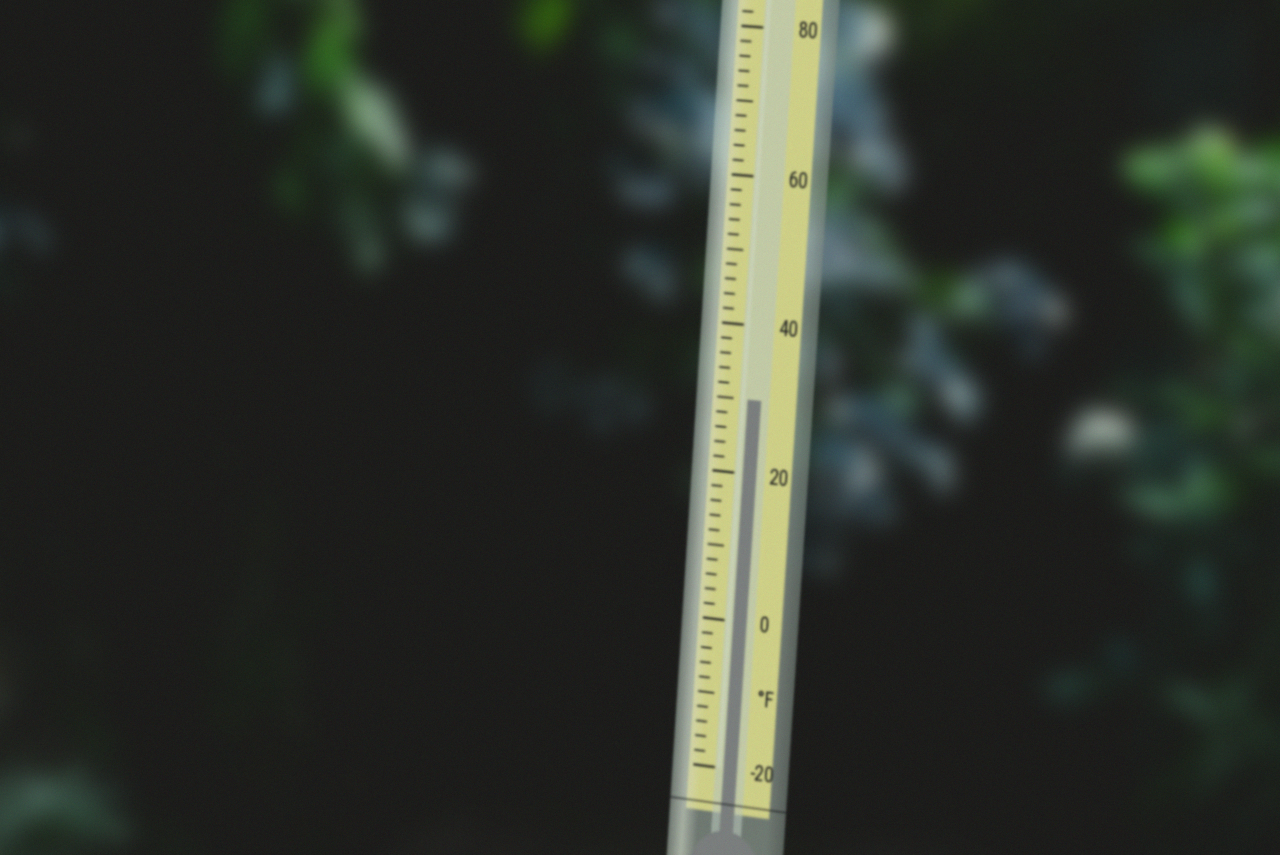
30; °F
